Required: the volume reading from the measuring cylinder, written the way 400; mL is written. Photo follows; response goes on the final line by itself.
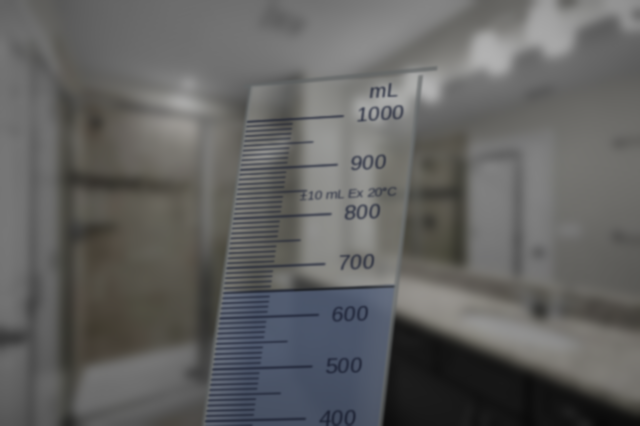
650; mL
